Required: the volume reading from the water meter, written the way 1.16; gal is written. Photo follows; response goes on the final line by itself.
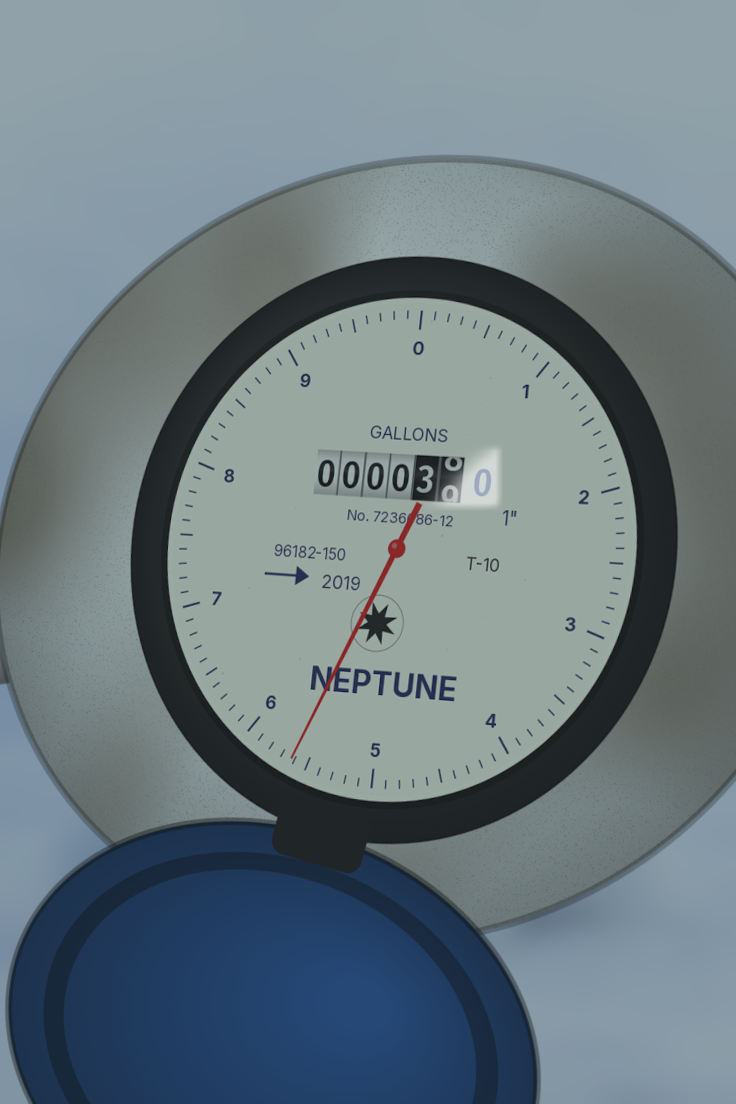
385.6; gal
